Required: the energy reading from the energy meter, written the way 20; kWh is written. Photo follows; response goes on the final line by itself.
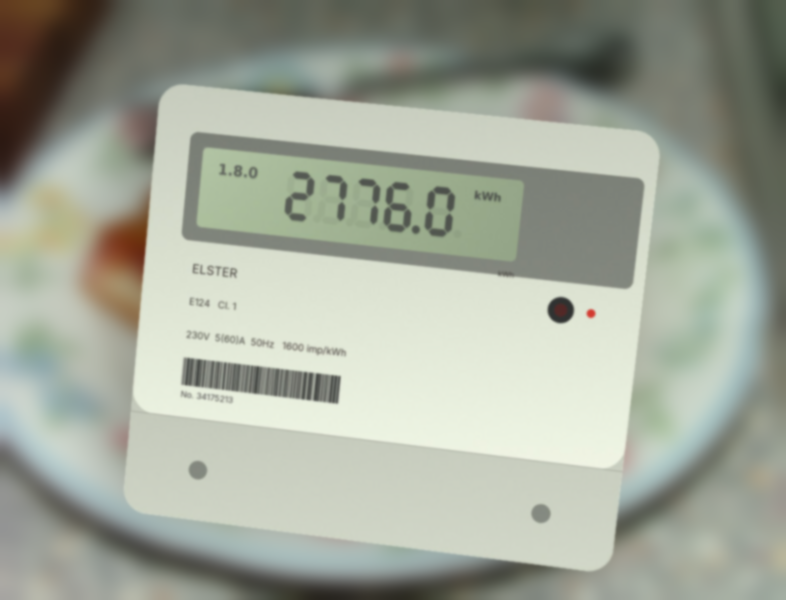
2776.0; kWh
